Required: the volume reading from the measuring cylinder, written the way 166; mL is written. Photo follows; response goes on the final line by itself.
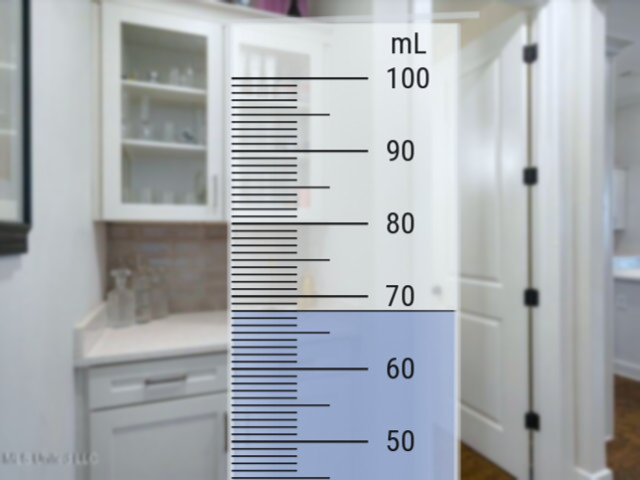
68; mL
